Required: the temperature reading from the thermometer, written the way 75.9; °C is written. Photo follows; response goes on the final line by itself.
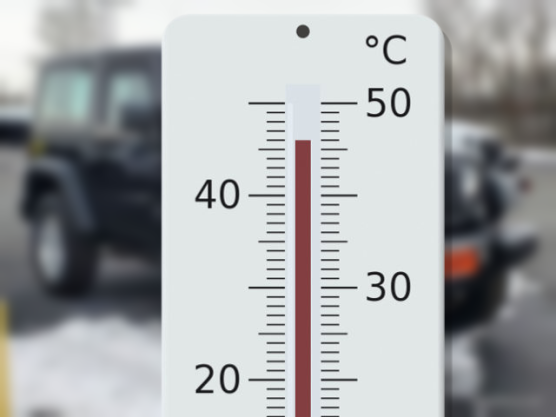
46; °C
